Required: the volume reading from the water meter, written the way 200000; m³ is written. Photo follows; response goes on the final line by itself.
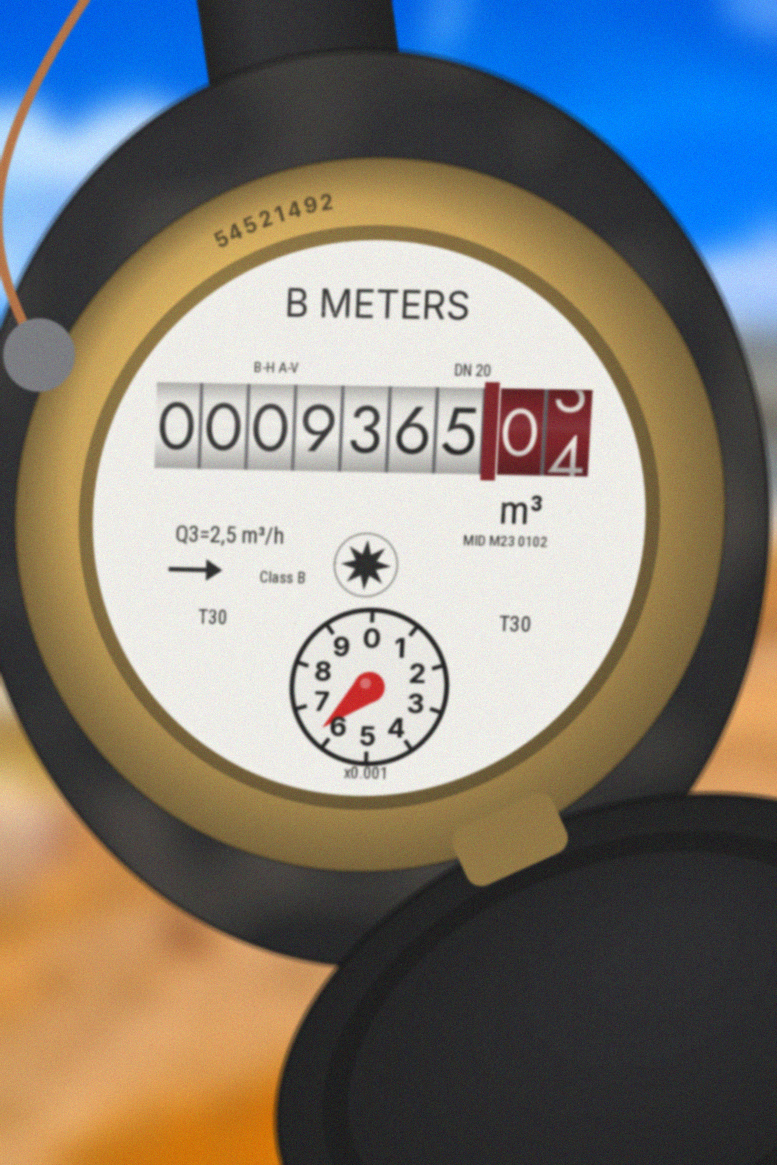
9365.036; m³
